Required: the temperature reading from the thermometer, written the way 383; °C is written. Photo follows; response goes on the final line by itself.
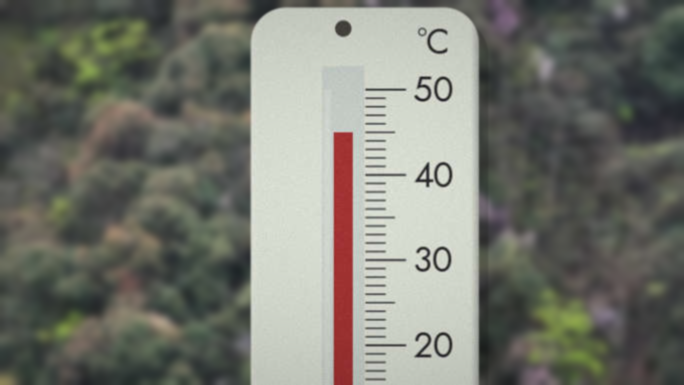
45; °C
